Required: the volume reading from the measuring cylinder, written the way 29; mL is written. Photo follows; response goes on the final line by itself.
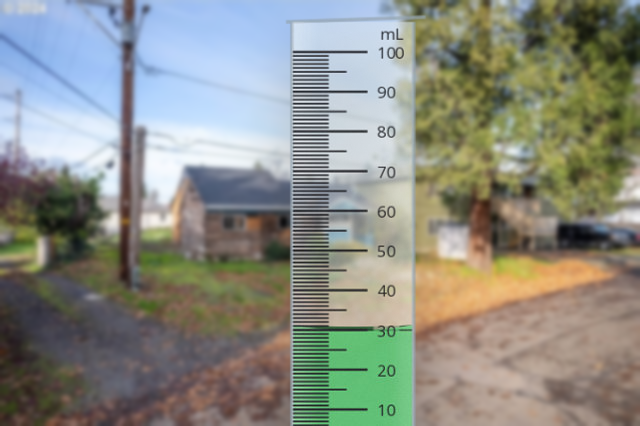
30; mL
